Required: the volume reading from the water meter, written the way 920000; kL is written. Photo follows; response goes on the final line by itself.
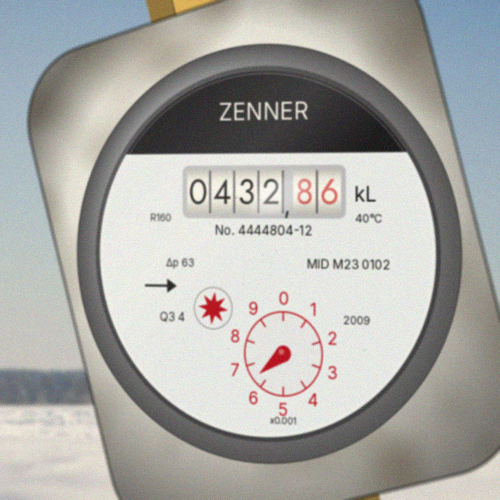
432.866; kL
